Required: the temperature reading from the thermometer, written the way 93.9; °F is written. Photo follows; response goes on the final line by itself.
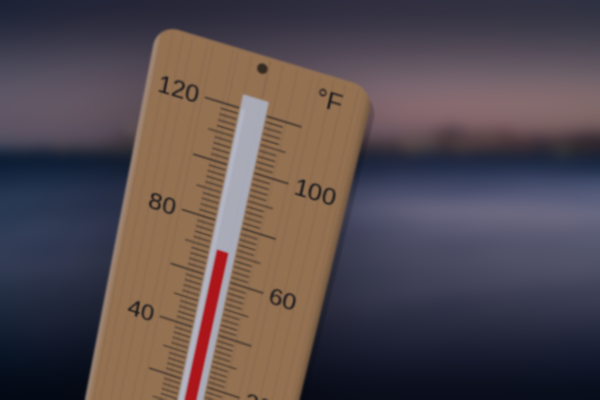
70; °F
